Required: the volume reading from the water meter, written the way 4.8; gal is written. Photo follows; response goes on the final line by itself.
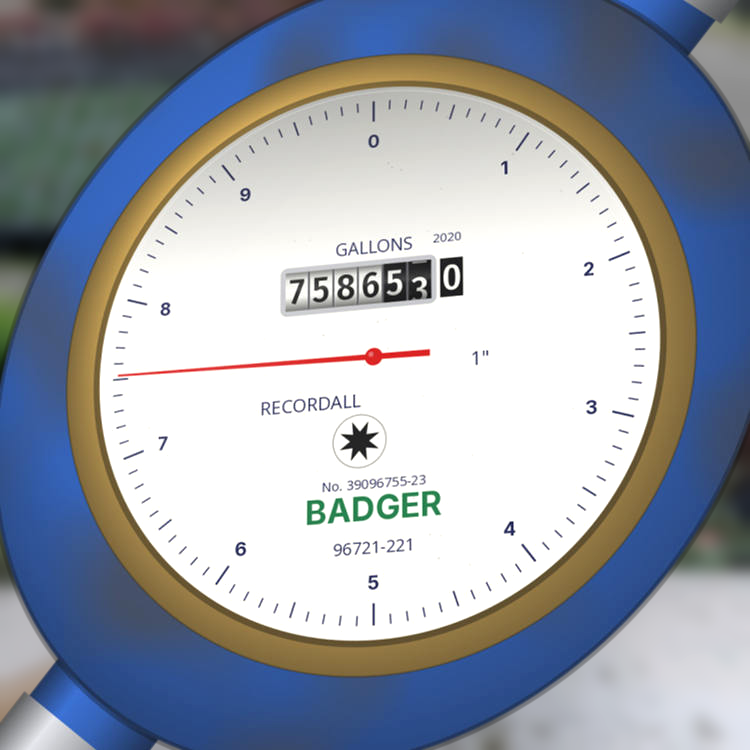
7586527.5; gal
